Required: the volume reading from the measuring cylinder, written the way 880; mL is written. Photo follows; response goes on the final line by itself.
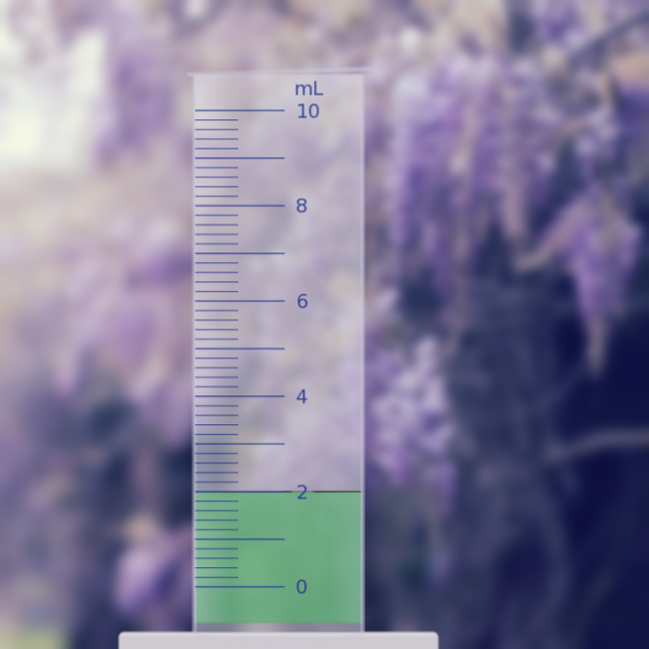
2; mL
